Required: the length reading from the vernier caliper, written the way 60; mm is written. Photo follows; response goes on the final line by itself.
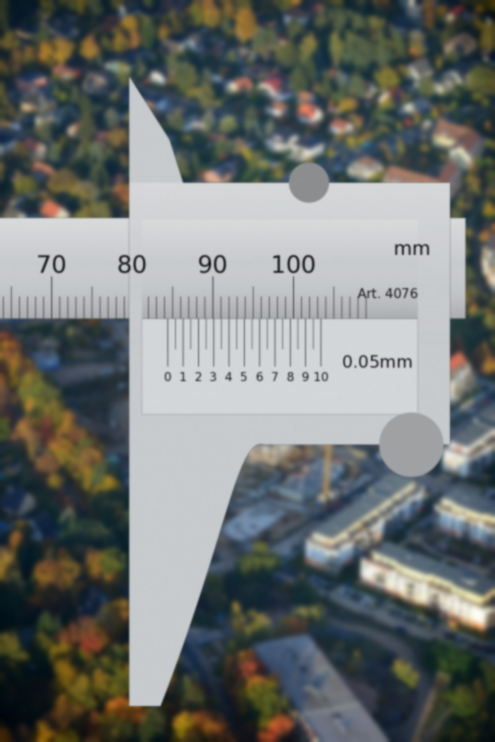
84.4; mm
